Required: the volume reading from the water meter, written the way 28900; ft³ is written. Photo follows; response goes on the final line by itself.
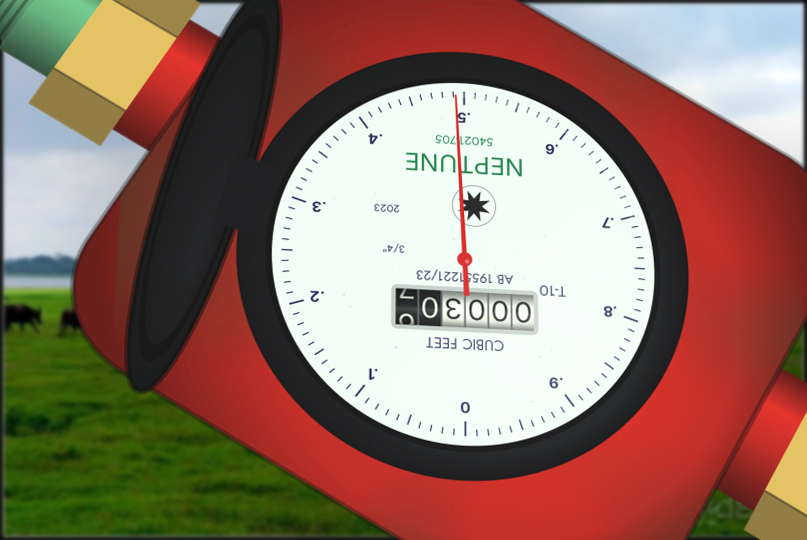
306.49; ft³
